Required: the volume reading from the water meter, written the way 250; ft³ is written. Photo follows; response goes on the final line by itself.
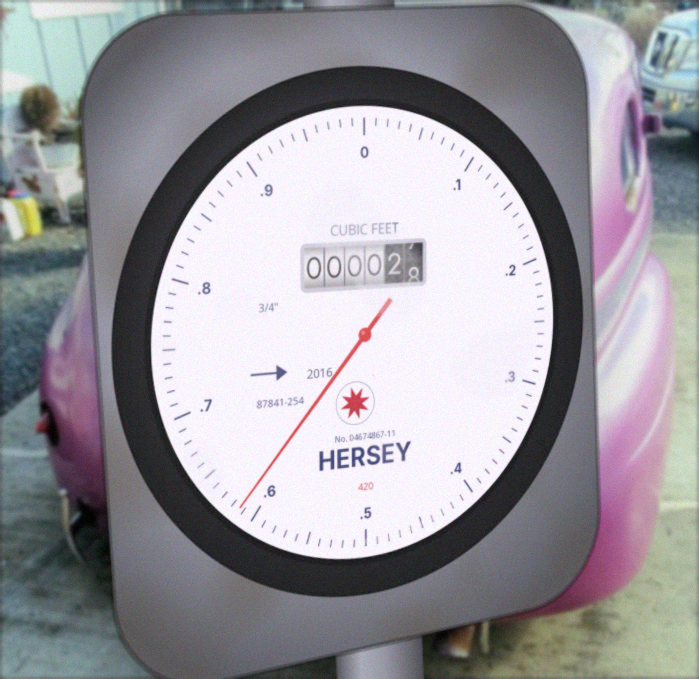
27.61; ft³
